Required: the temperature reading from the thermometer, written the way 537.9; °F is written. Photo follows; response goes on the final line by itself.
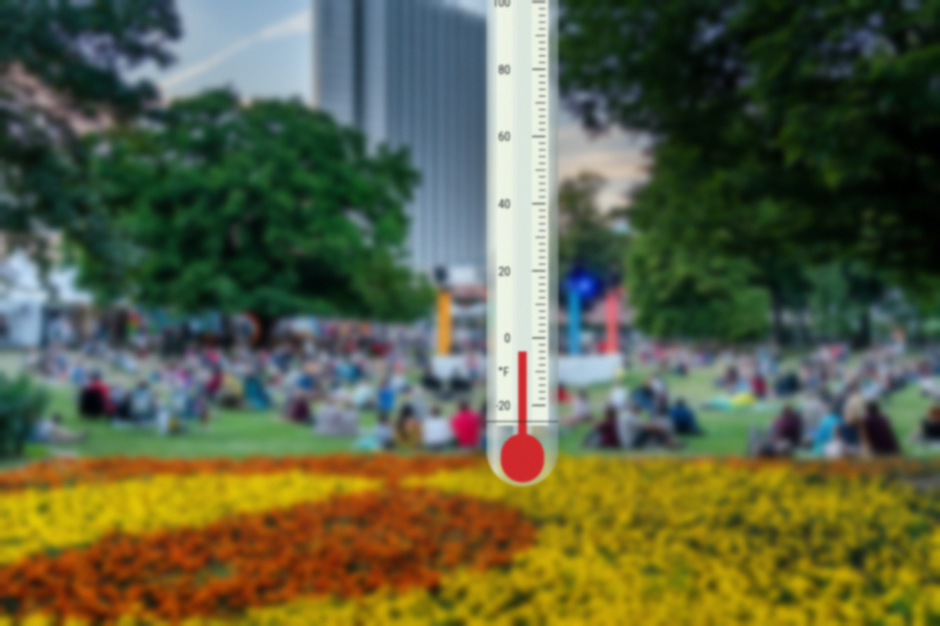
-4; °F
